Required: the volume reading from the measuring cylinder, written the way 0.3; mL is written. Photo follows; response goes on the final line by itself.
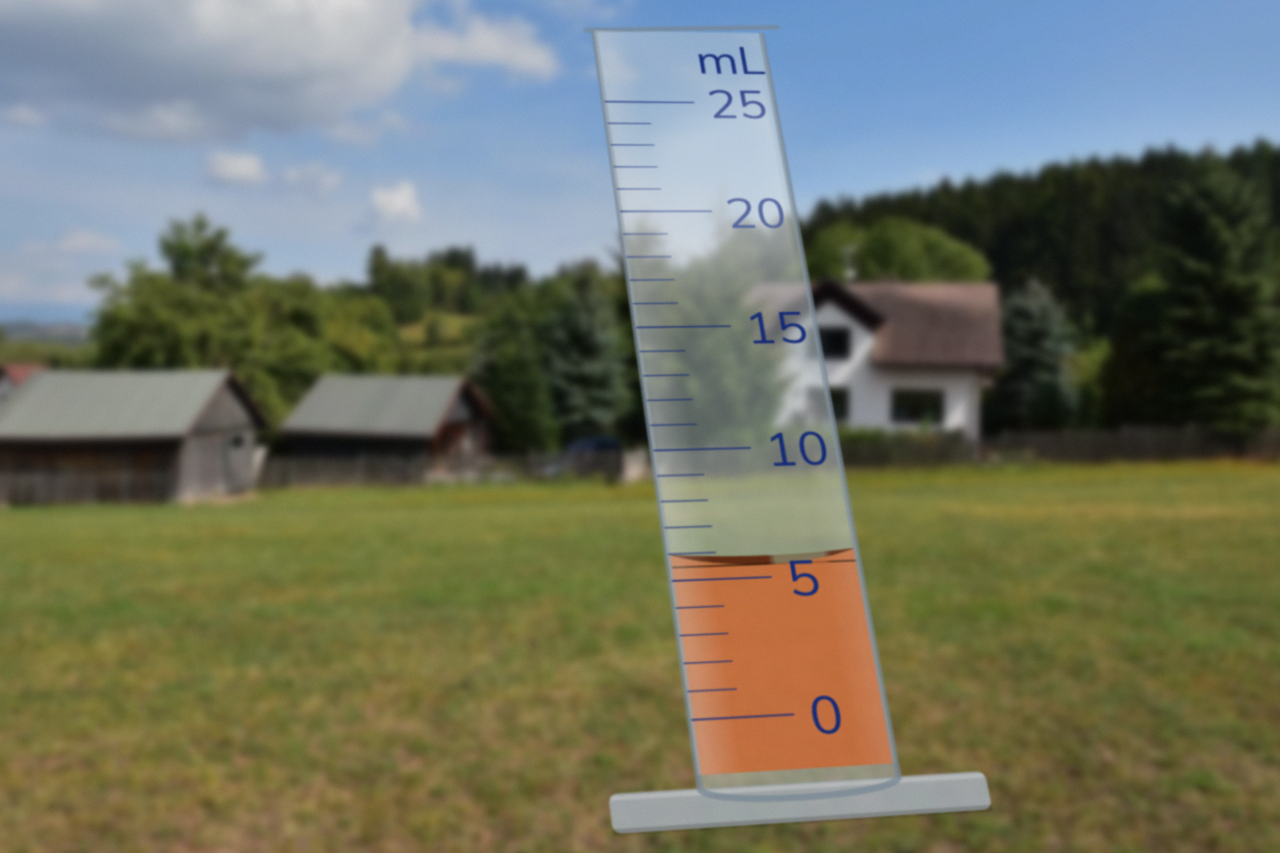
5.5; mL
